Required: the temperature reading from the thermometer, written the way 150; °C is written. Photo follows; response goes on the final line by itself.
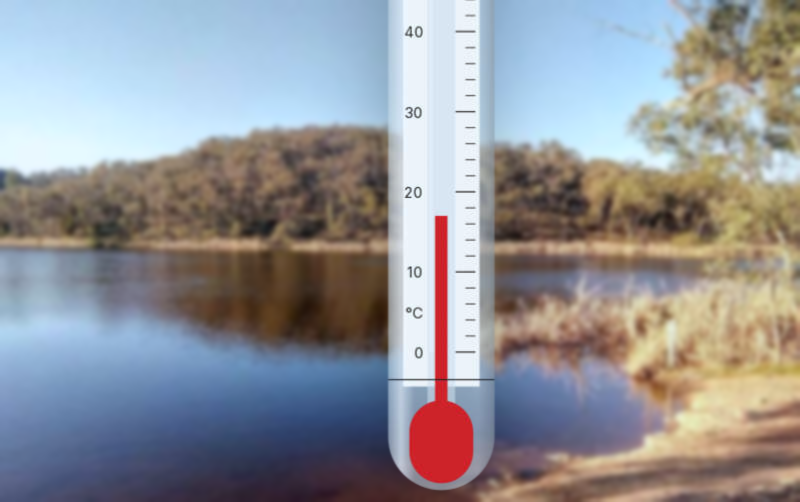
17; °C
